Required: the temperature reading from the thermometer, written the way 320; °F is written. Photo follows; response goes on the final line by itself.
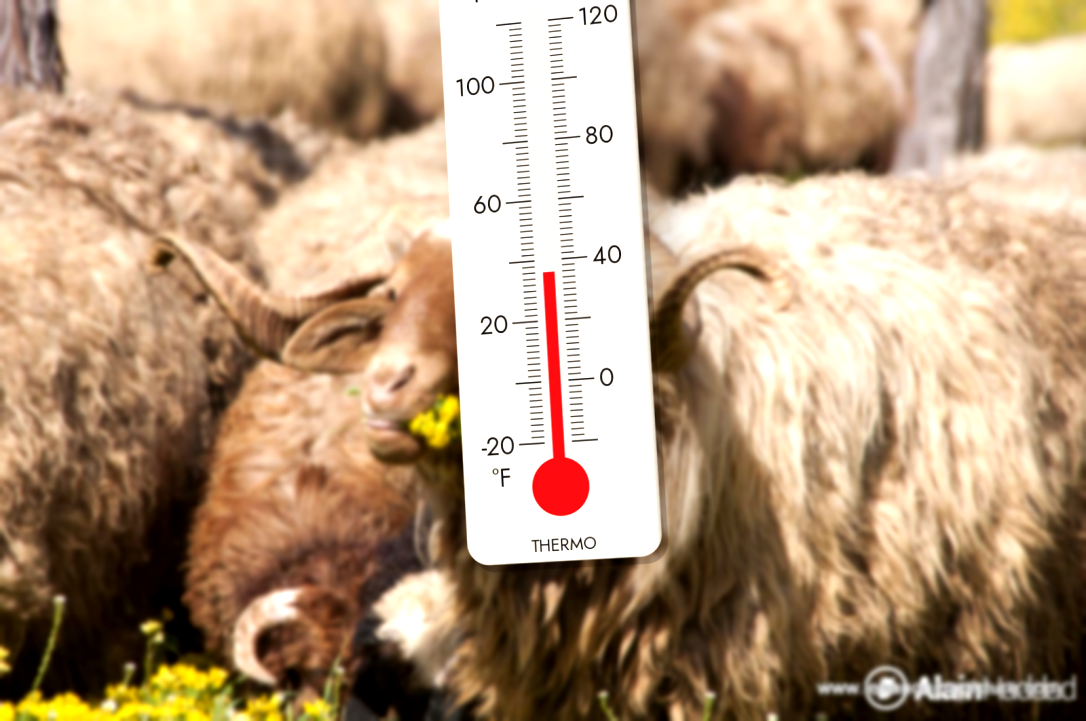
36; °F
